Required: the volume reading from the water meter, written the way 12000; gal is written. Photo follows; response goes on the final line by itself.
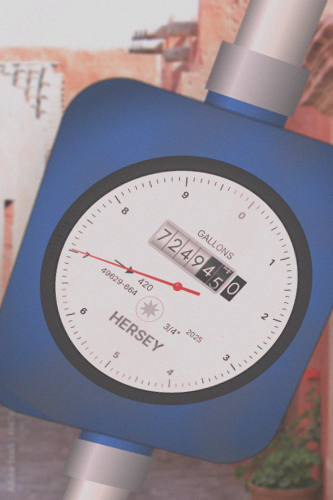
7249447.0; gal
